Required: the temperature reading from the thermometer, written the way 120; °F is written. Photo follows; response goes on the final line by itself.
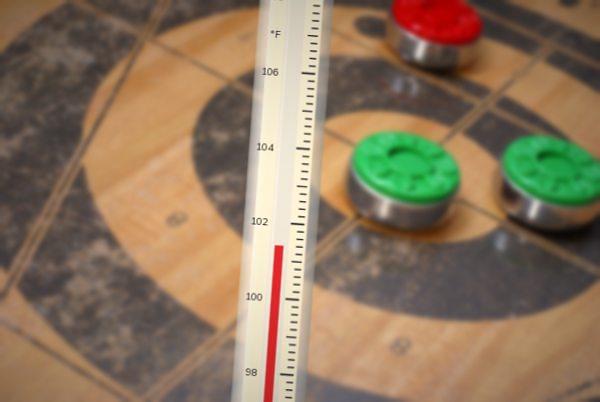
101.4; °F
